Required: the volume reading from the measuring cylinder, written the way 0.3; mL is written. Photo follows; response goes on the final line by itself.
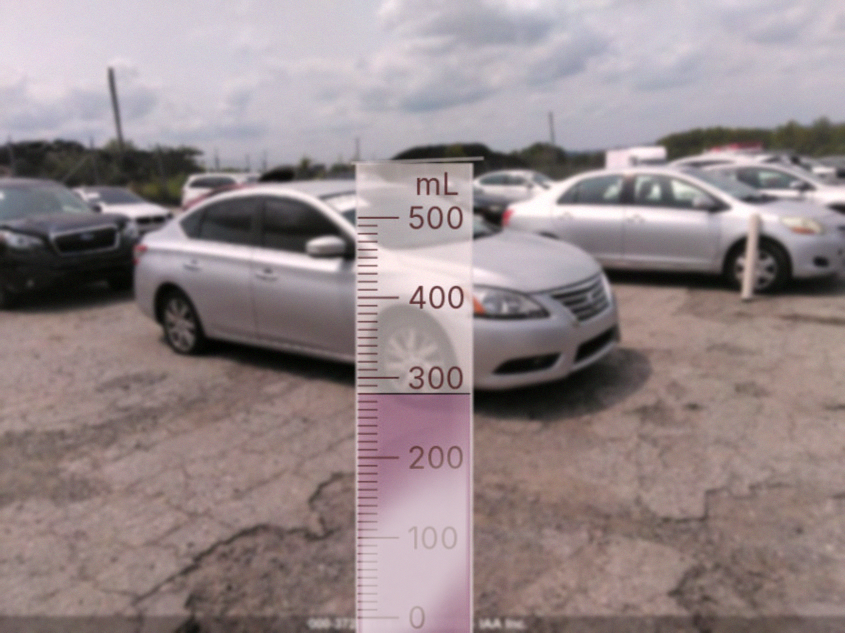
280; mL
